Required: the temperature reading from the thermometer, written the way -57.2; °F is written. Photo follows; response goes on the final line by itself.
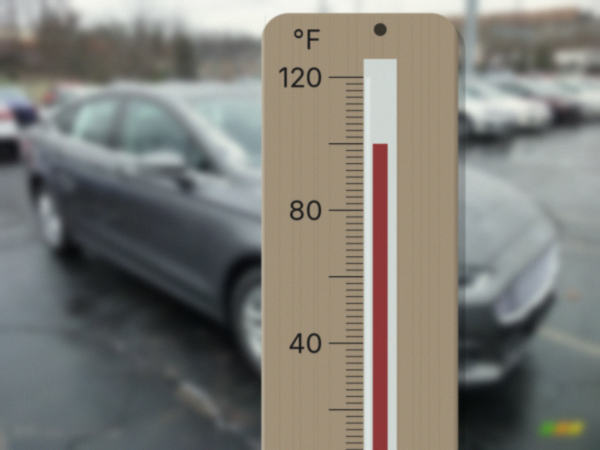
100; °F
